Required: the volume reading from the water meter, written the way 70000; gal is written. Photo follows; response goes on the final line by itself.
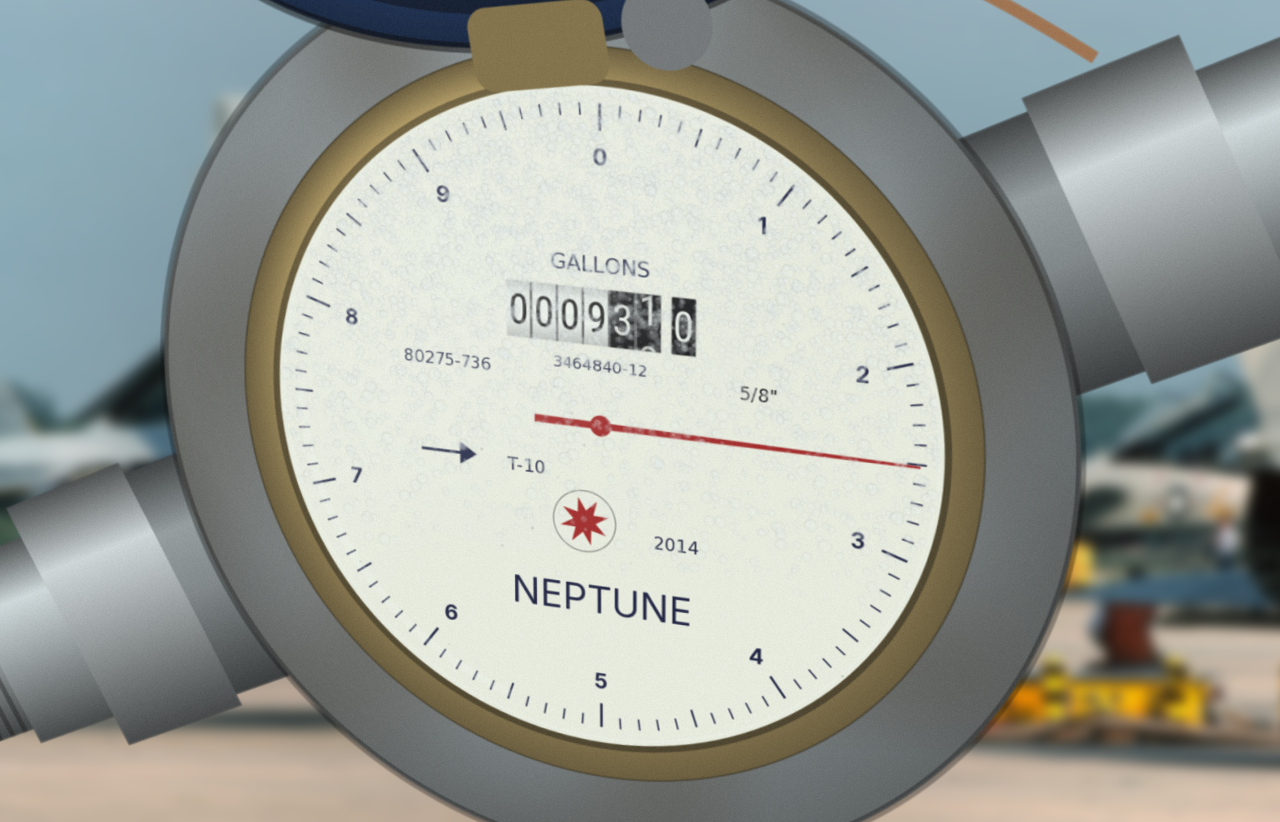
9312.5; gal
